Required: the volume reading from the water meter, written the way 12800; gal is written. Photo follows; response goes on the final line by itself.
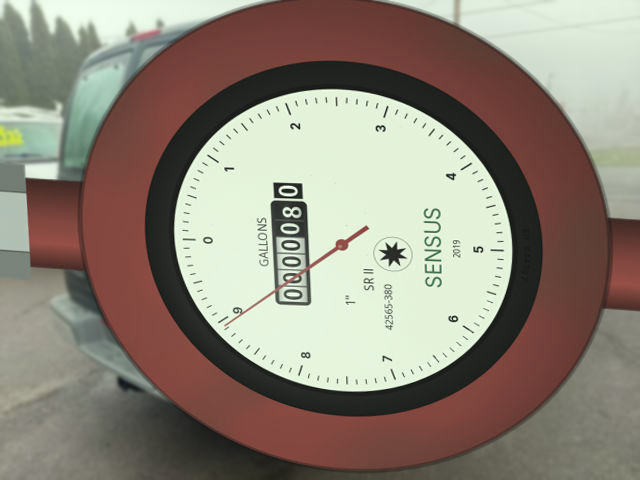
78.9; gal
